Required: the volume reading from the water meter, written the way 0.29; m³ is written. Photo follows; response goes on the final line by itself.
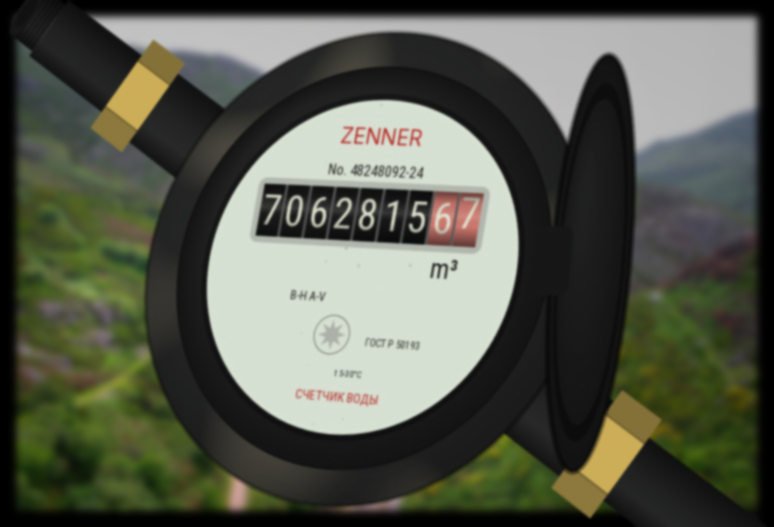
7062815.67; m³
